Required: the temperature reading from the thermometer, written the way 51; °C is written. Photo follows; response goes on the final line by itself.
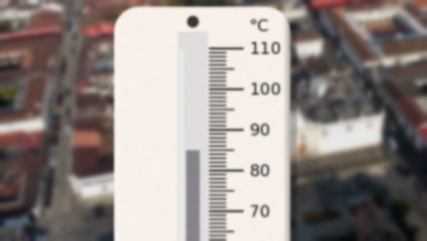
85; °C
